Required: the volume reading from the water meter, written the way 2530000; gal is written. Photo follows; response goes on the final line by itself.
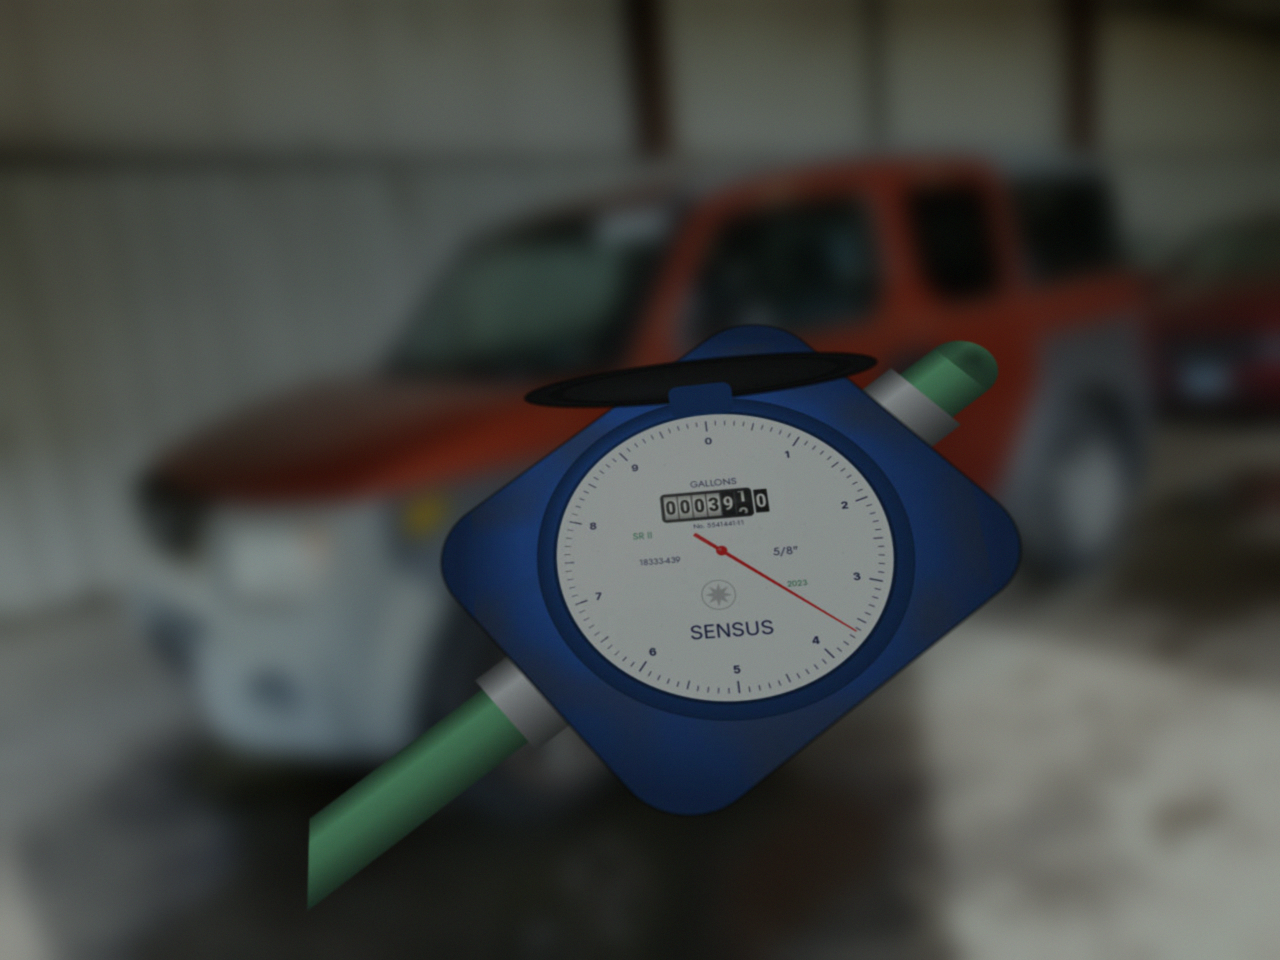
3913.6; gal
